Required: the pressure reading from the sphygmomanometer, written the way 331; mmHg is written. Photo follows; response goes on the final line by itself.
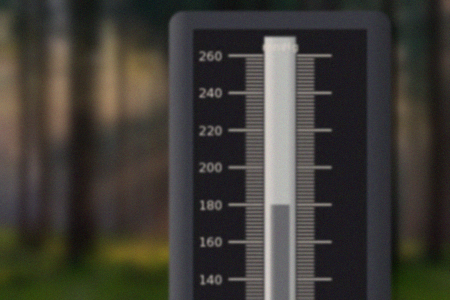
180; mmHg
